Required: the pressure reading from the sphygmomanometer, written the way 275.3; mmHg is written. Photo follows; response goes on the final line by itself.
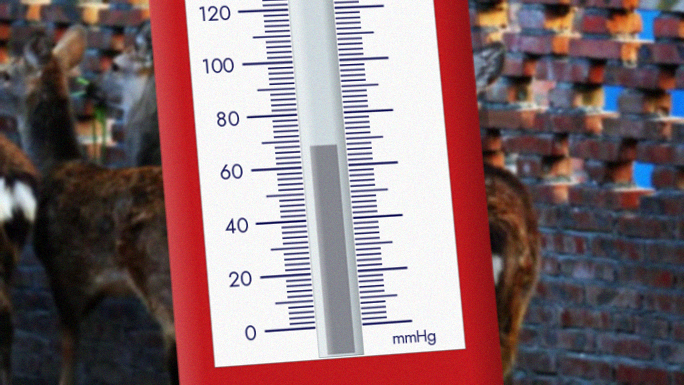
68; mmHg
